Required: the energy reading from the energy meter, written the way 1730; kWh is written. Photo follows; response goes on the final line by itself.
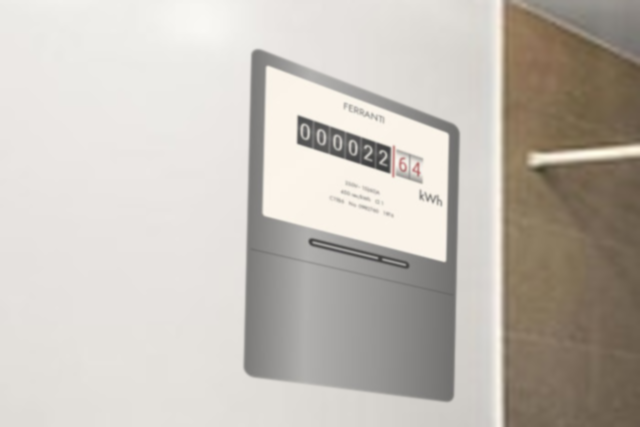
22.64; kWh
